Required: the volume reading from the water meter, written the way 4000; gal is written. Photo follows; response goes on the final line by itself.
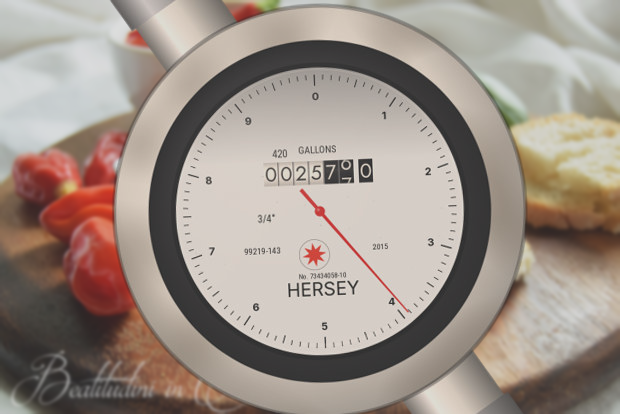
25763.9; gal
